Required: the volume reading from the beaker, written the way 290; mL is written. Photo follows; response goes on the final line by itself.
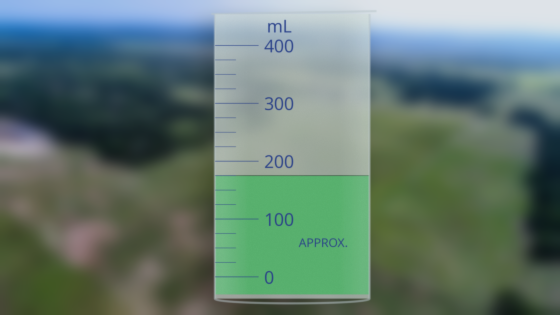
175; mL
